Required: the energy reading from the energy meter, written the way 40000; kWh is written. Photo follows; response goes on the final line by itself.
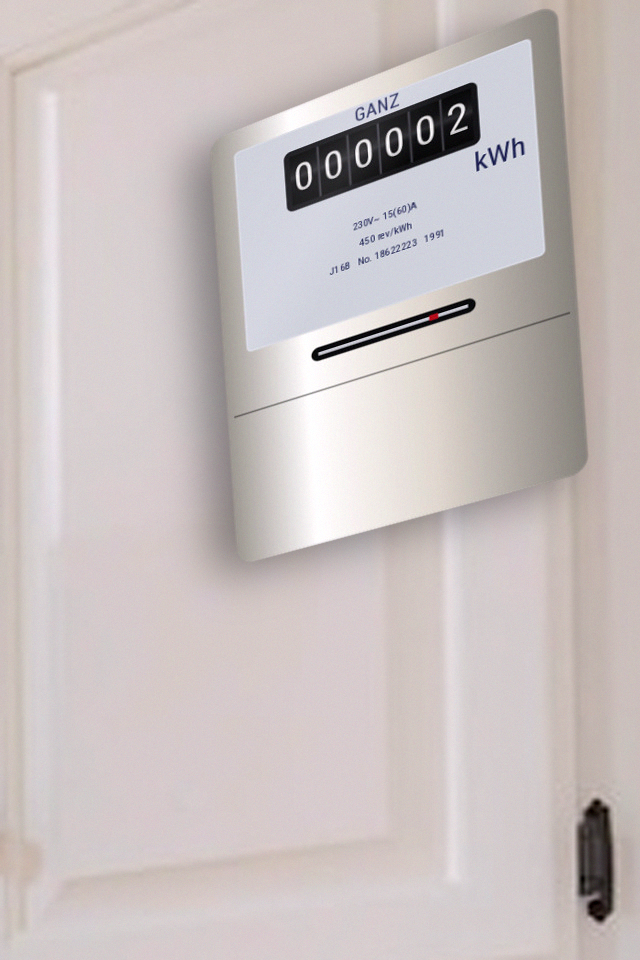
2; kWh
